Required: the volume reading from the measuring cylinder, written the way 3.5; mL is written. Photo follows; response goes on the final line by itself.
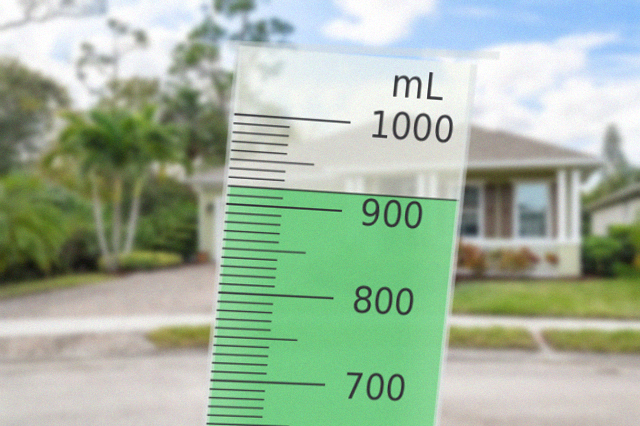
920; mL
